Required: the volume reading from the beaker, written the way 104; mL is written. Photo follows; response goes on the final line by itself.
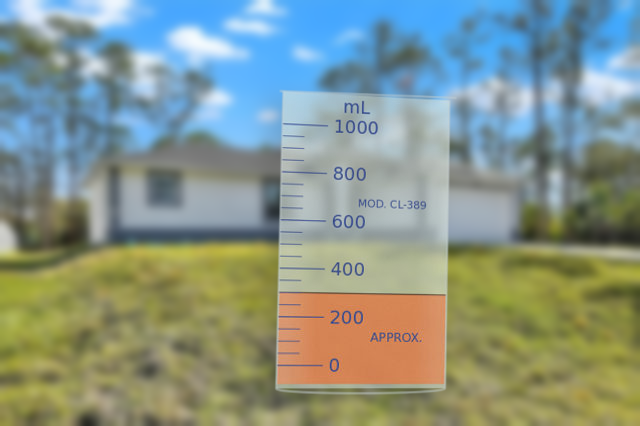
300; mL
